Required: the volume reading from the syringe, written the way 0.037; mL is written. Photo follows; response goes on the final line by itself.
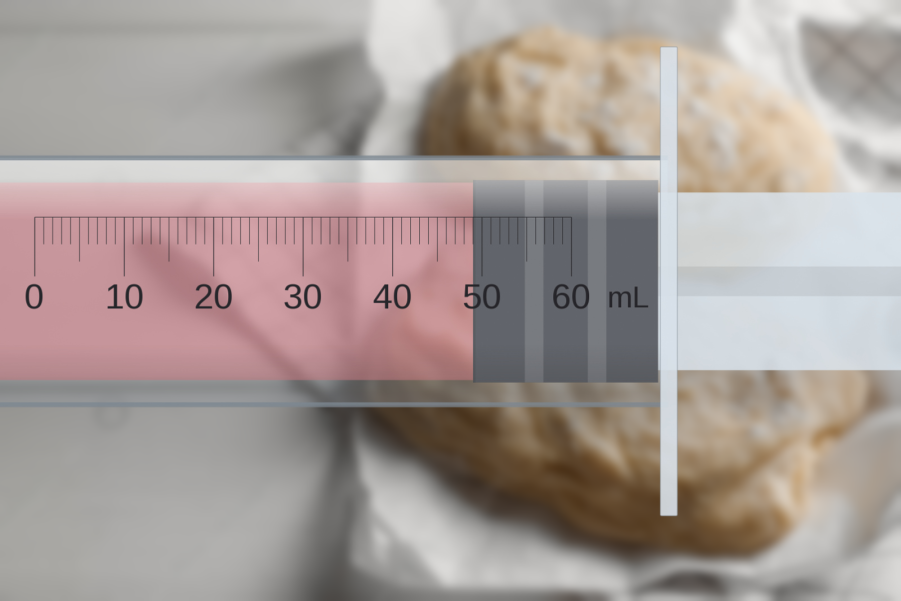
49; mL
